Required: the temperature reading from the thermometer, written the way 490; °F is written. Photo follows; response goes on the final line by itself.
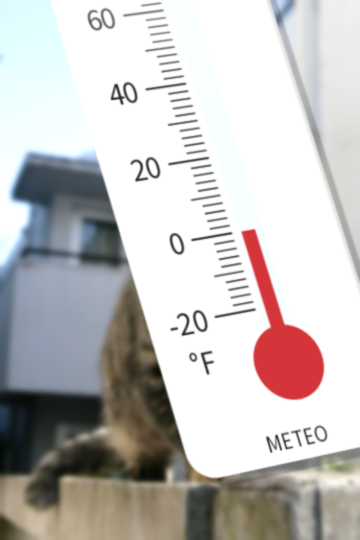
0; °F
